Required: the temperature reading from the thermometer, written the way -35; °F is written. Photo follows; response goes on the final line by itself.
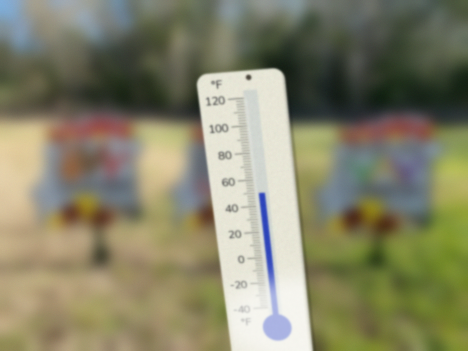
50; °F
